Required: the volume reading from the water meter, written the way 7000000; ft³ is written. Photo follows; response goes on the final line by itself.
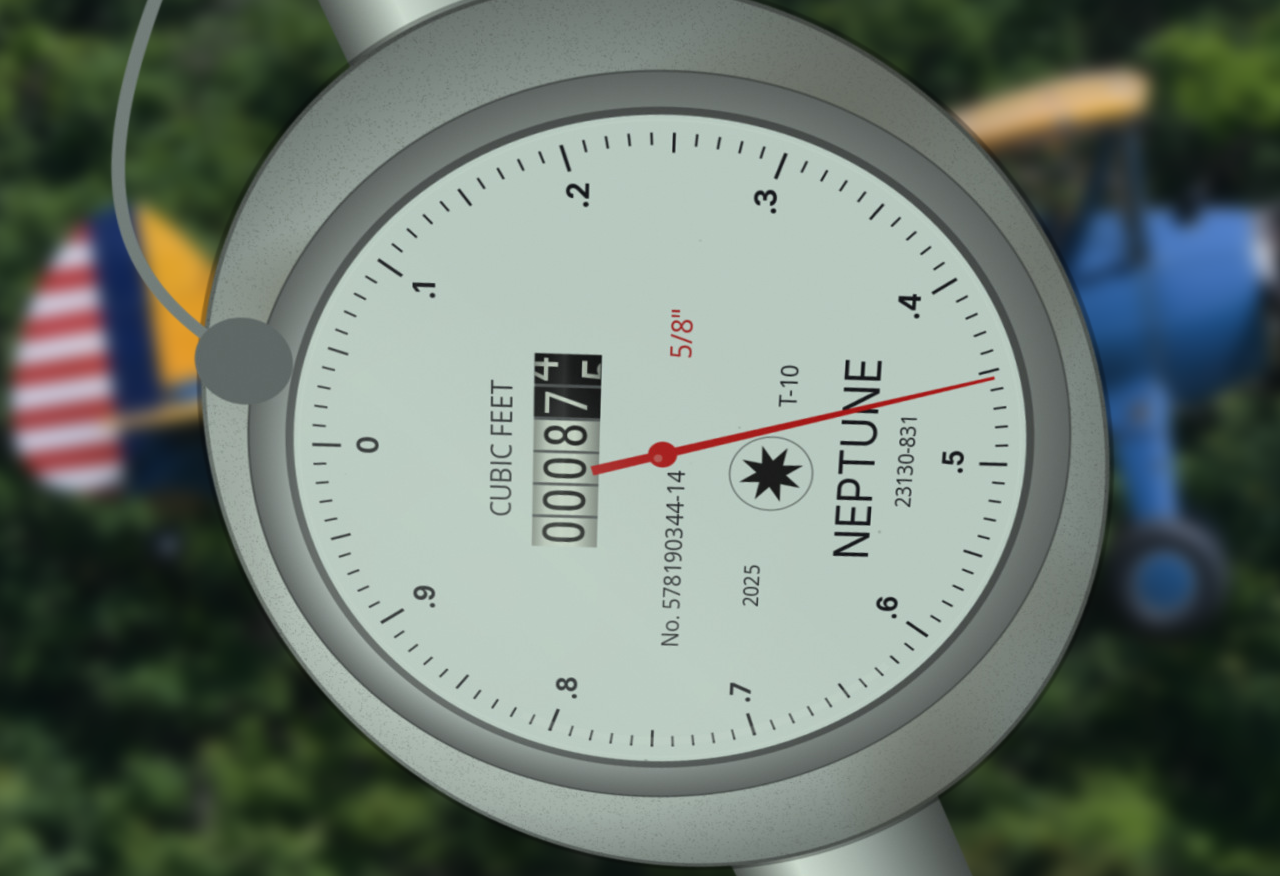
874.45; ft³
